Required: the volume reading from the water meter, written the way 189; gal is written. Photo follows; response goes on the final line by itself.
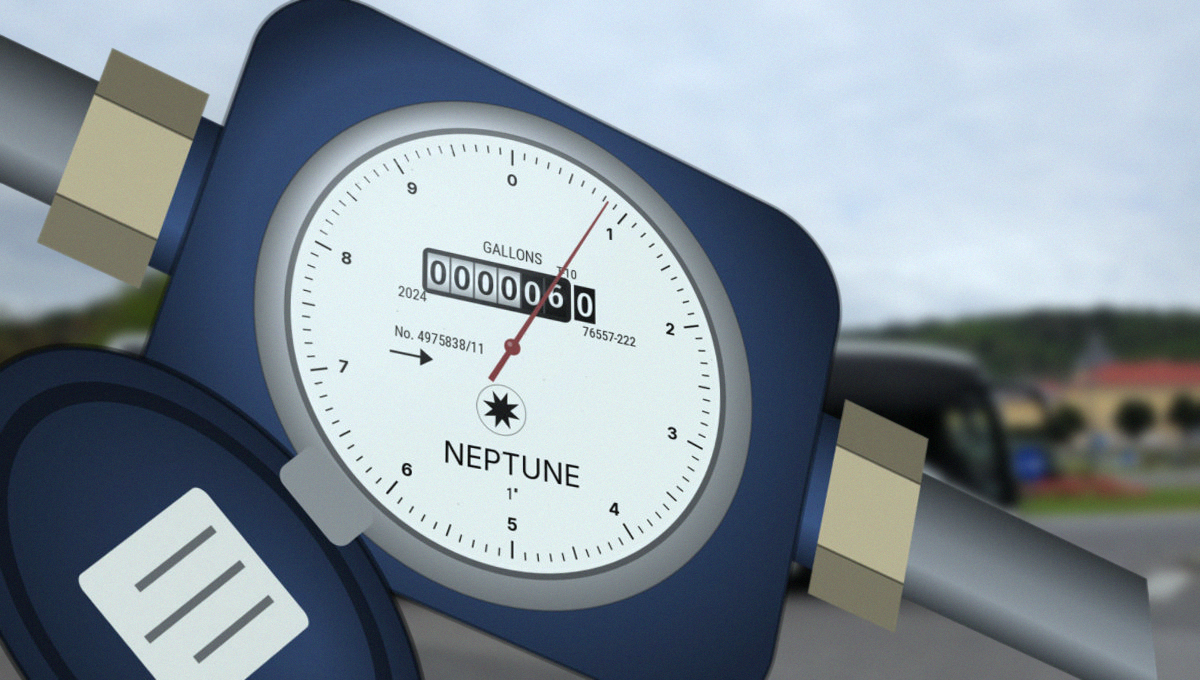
60.8; gal
